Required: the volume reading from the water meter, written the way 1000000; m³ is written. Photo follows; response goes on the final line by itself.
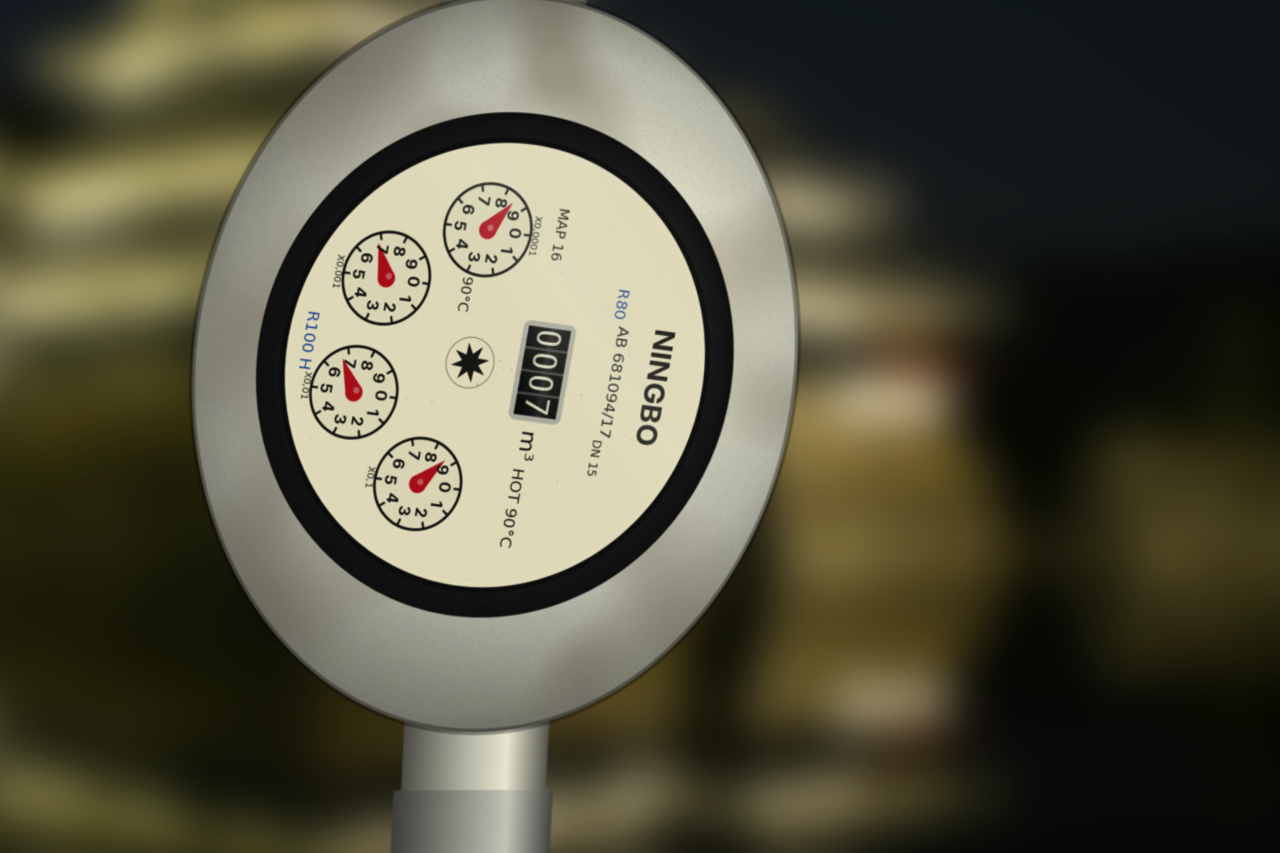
7.8668; m³
